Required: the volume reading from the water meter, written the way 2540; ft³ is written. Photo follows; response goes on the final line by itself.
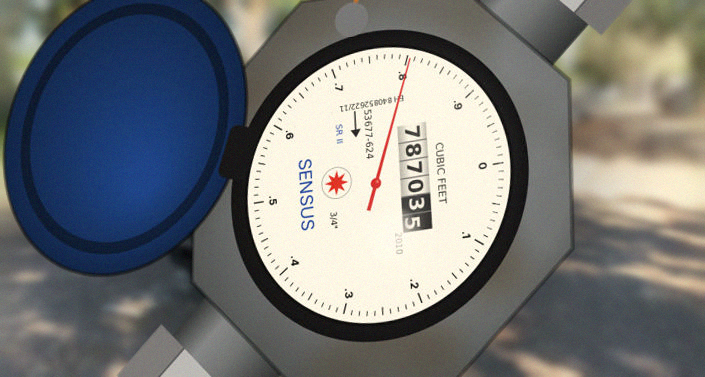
787034.80; ft³
